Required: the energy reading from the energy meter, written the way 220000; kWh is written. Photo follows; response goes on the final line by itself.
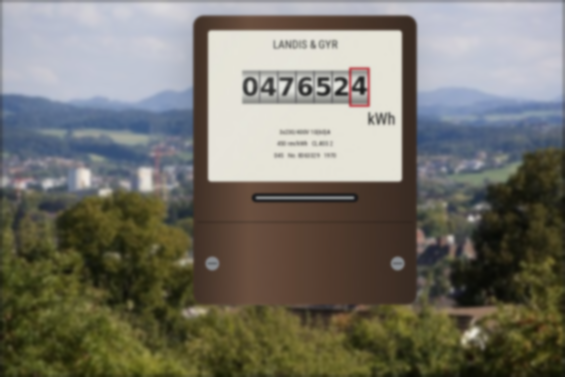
47652.4; kWh
